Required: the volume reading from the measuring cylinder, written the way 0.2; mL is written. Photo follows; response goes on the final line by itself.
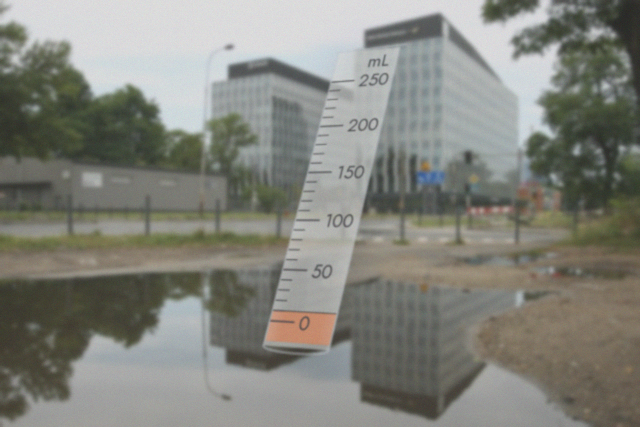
10; mL
